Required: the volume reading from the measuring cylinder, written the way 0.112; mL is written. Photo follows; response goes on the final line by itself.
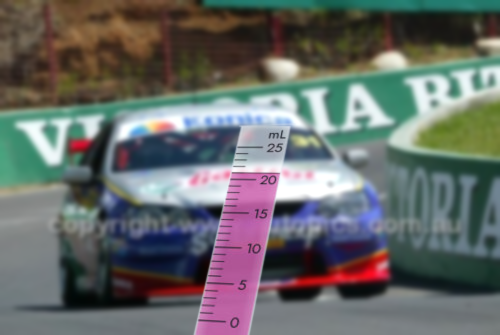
21; mL
